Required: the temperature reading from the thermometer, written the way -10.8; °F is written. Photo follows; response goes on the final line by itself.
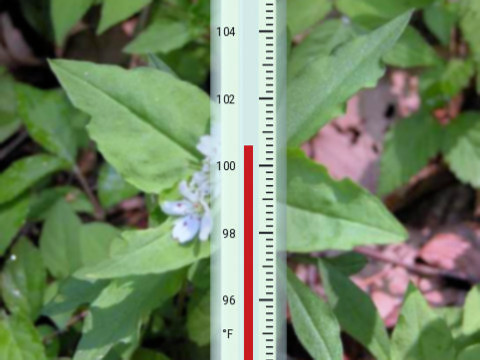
100.6; °F
